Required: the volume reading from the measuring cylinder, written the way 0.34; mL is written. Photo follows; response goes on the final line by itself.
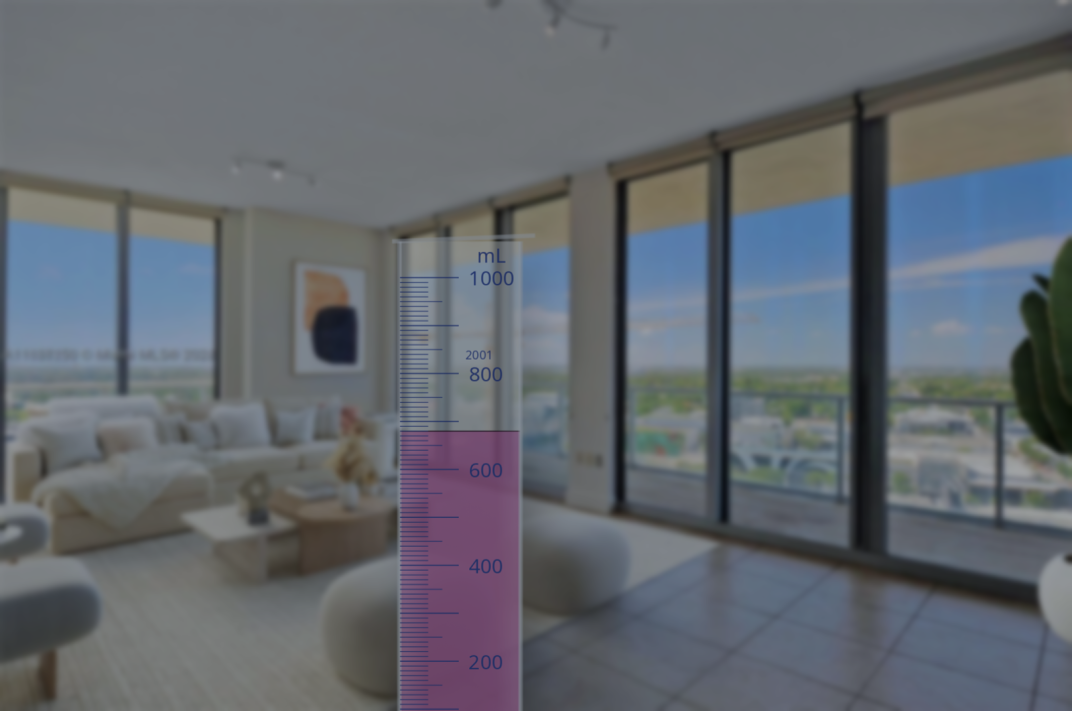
680; mL
